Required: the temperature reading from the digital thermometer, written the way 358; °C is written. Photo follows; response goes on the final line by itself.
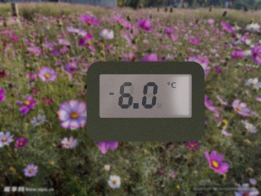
-6.0; °C
